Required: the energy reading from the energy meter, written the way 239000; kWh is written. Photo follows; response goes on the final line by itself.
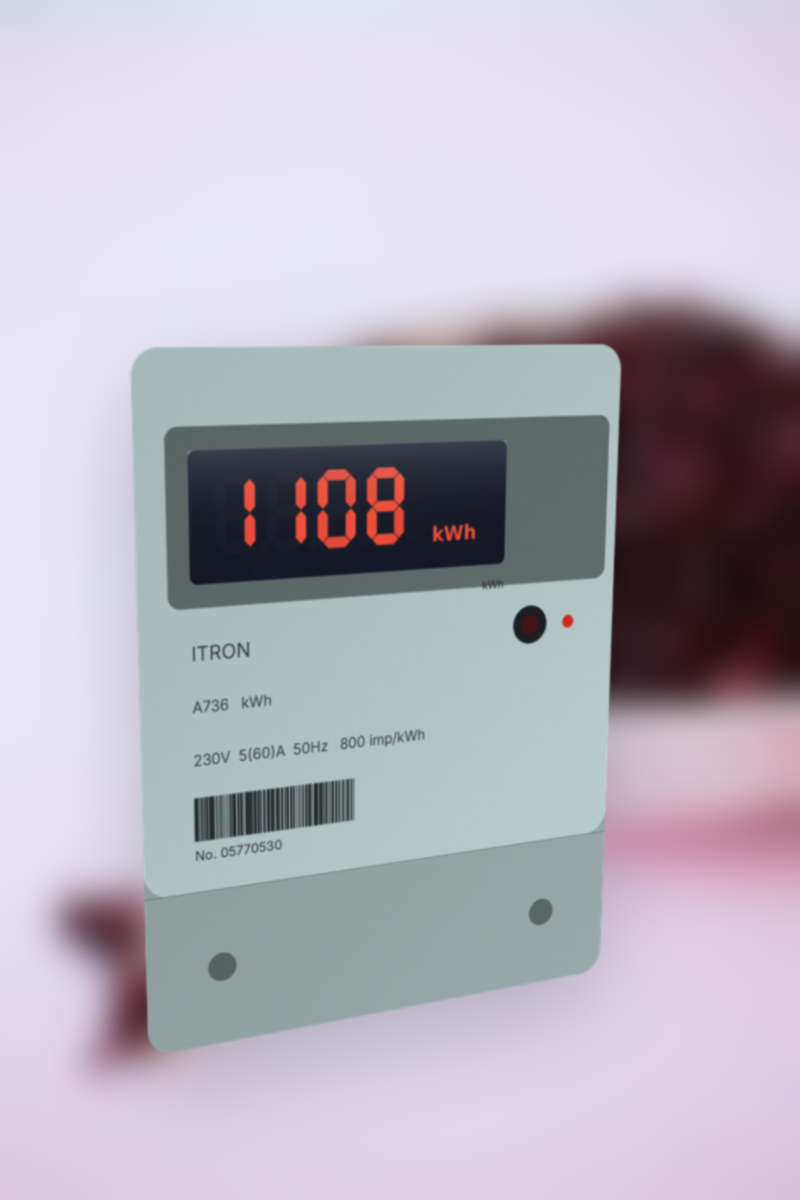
1108; kWh
